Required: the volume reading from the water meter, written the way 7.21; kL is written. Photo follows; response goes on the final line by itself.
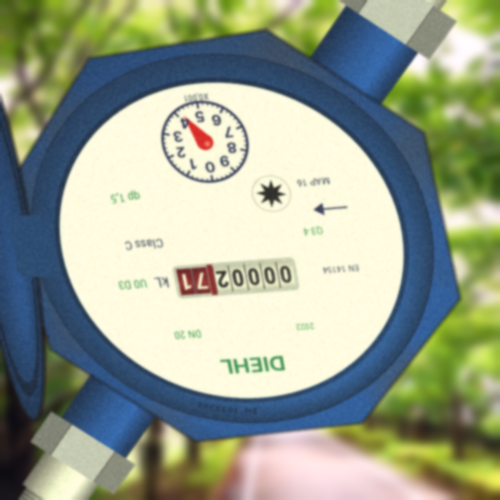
2.714; kL
